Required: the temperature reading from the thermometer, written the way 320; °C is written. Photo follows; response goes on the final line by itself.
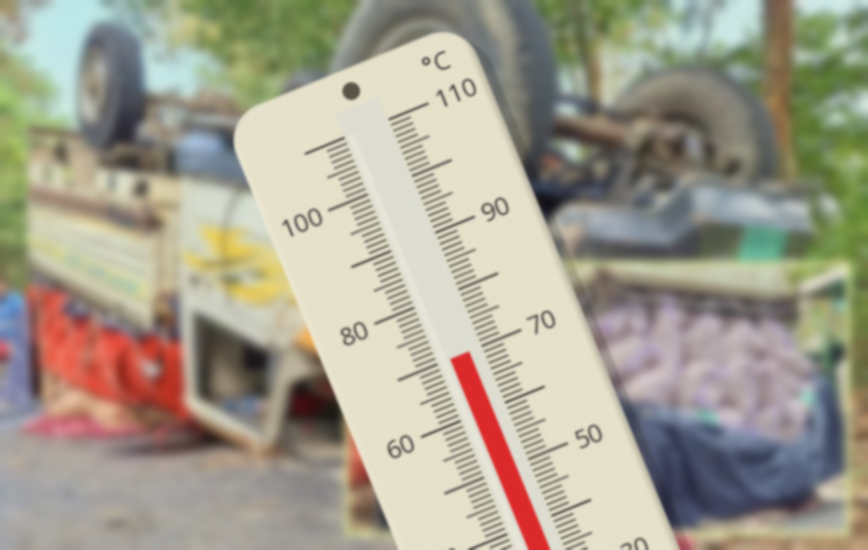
70; °C
